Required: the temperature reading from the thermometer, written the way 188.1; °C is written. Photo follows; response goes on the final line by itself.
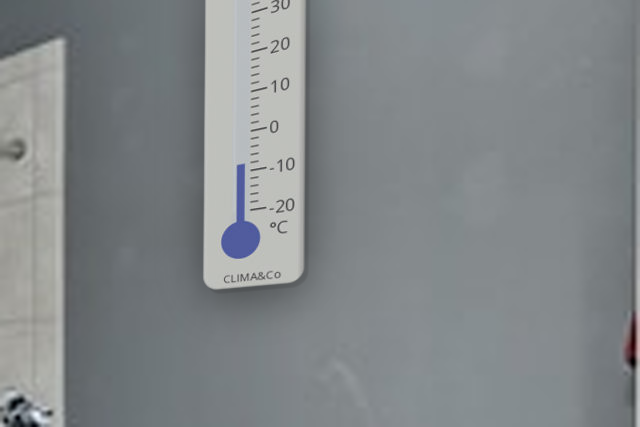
-8; °C
